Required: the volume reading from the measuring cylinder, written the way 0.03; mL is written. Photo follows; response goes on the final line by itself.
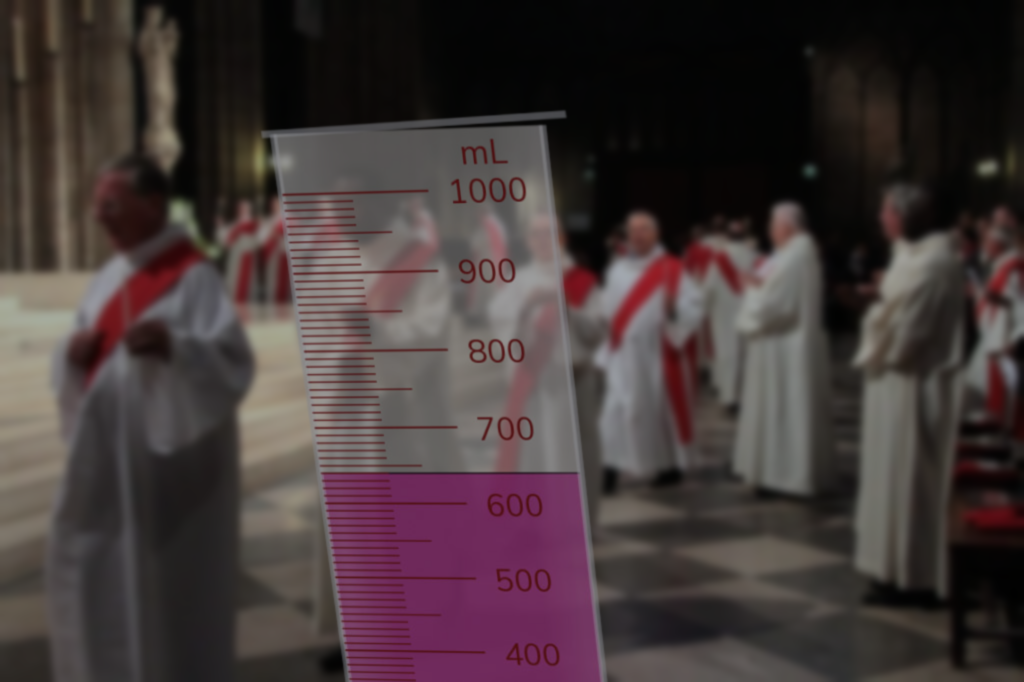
640; mL
